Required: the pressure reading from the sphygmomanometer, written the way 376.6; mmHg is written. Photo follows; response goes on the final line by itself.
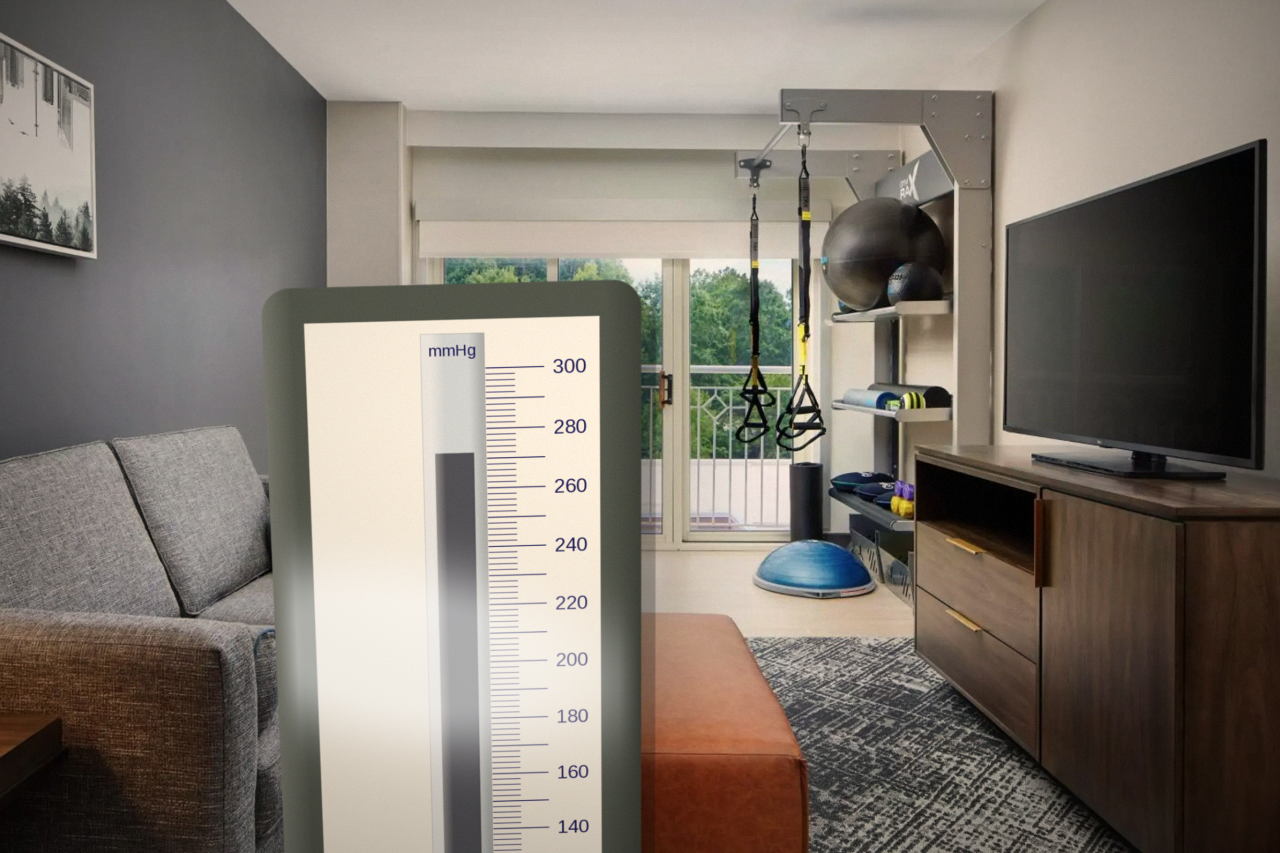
272; mmHg
